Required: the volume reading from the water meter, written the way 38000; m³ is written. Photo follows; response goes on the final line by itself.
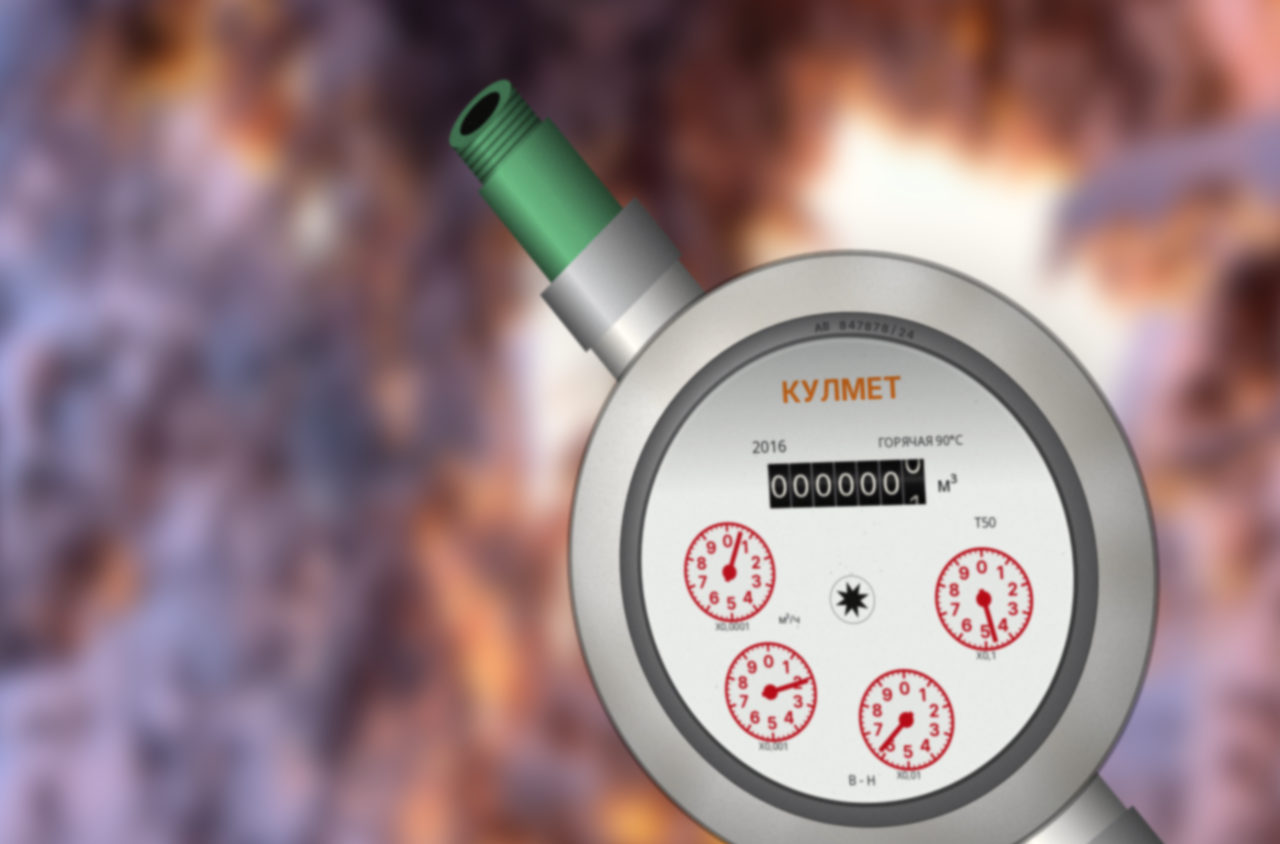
0.4620; m³
